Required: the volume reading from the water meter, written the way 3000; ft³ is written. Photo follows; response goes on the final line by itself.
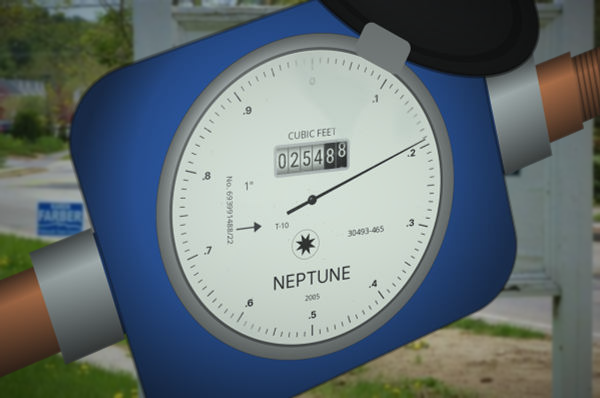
25488.19; ft³
